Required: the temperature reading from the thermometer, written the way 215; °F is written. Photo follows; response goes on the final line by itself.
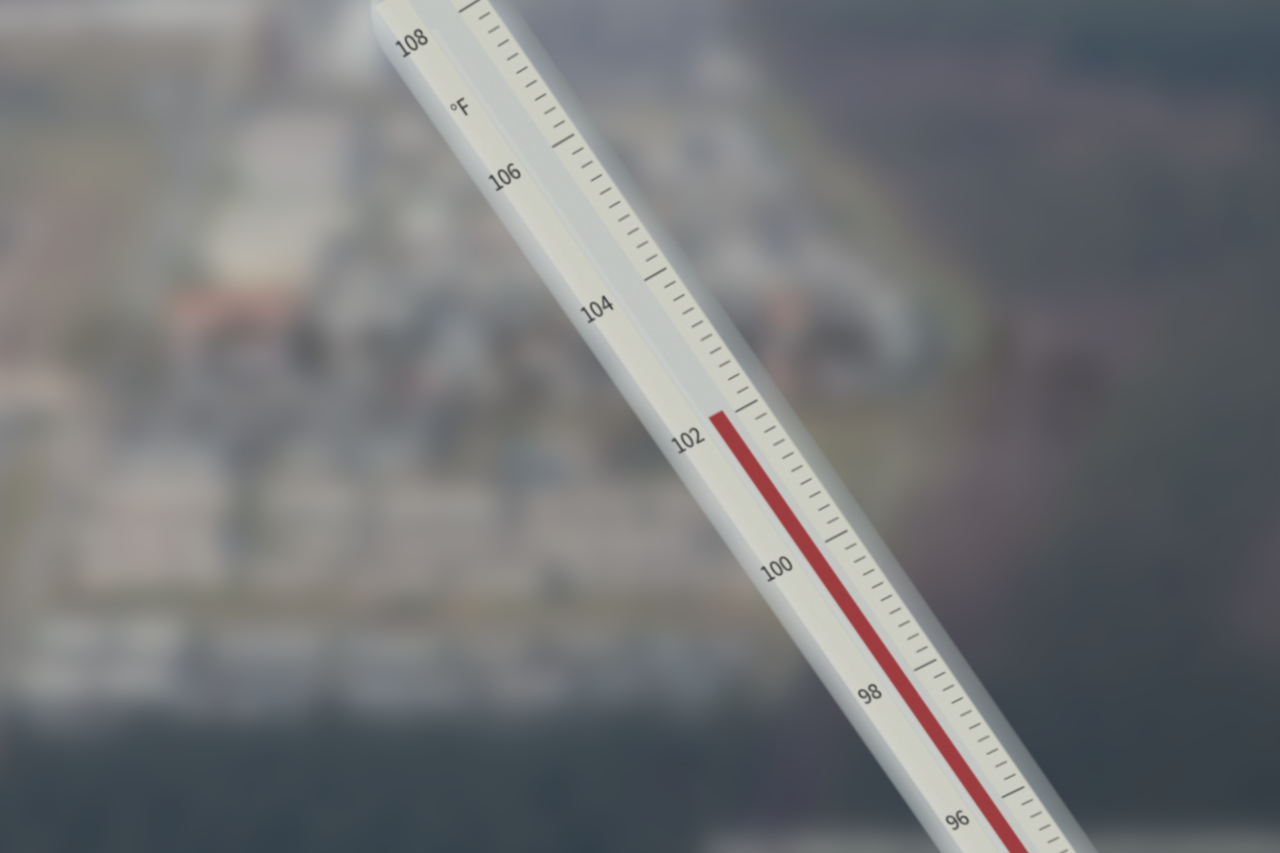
102.1; °F
